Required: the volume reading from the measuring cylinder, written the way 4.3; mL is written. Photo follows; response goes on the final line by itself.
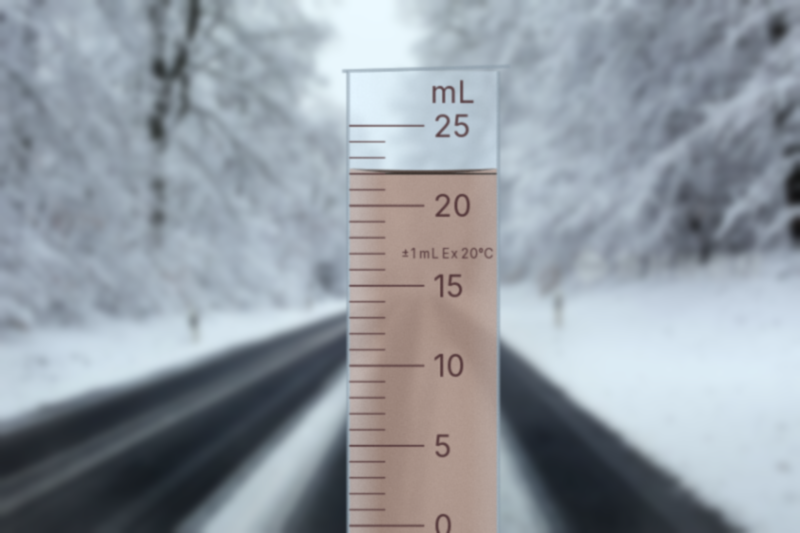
22; mL
